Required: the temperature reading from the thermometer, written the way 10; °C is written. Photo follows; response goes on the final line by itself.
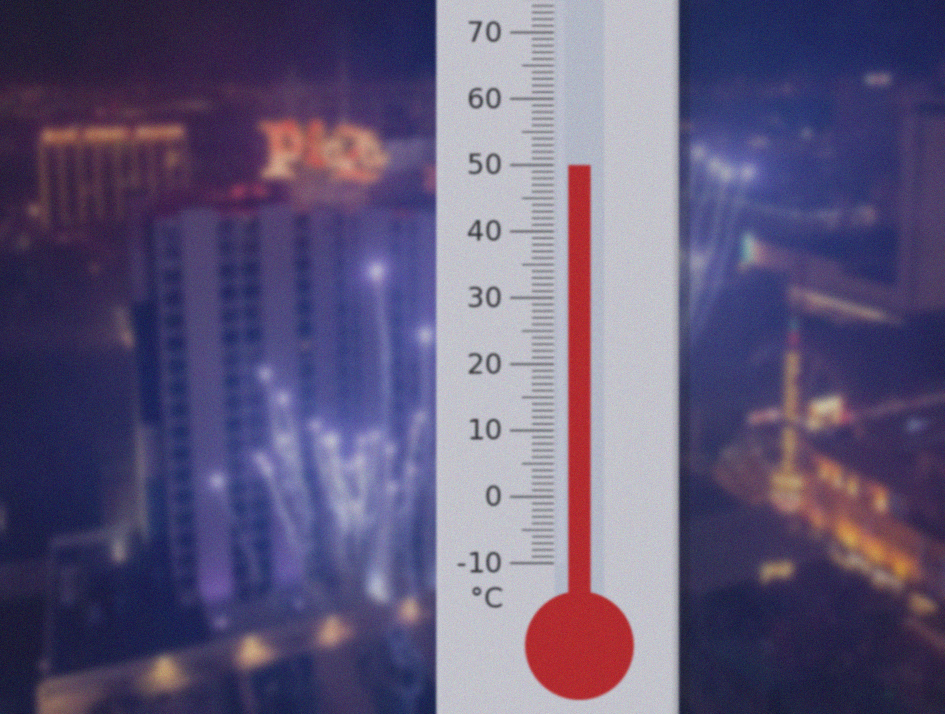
50; °C
